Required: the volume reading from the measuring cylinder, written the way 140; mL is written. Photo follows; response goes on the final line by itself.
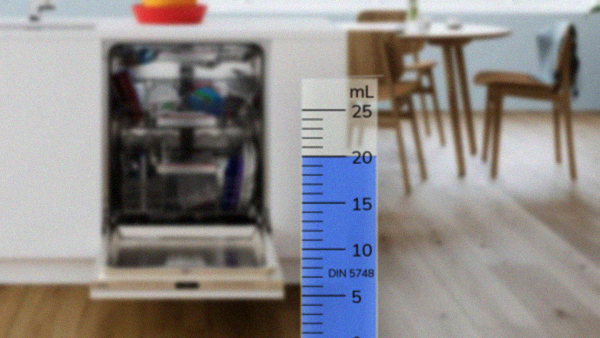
20; mL
